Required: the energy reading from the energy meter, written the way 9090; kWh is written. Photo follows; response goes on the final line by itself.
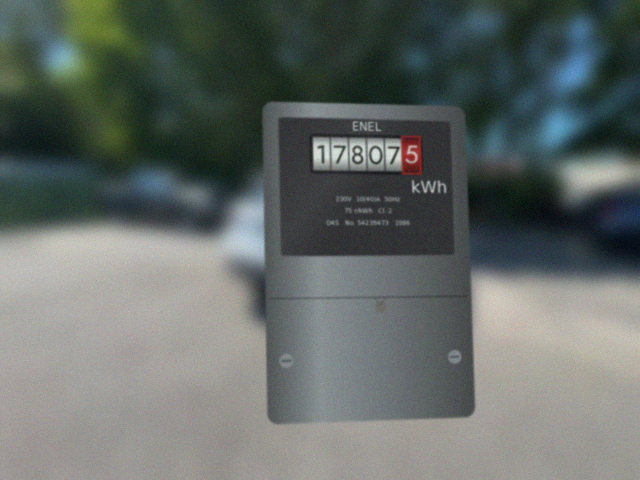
17807.5; kWh
